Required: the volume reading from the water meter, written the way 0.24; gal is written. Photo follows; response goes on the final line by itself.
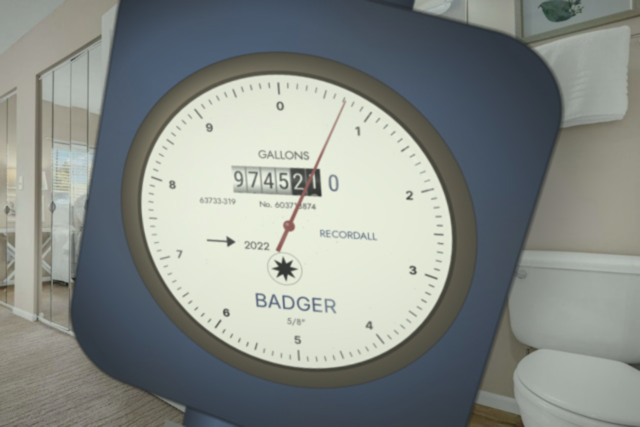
9745210.7; gal
